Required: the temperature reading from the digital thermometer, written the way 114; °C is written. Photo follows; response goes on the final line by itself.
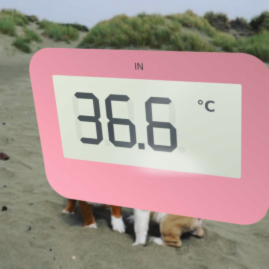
36.6; °C
